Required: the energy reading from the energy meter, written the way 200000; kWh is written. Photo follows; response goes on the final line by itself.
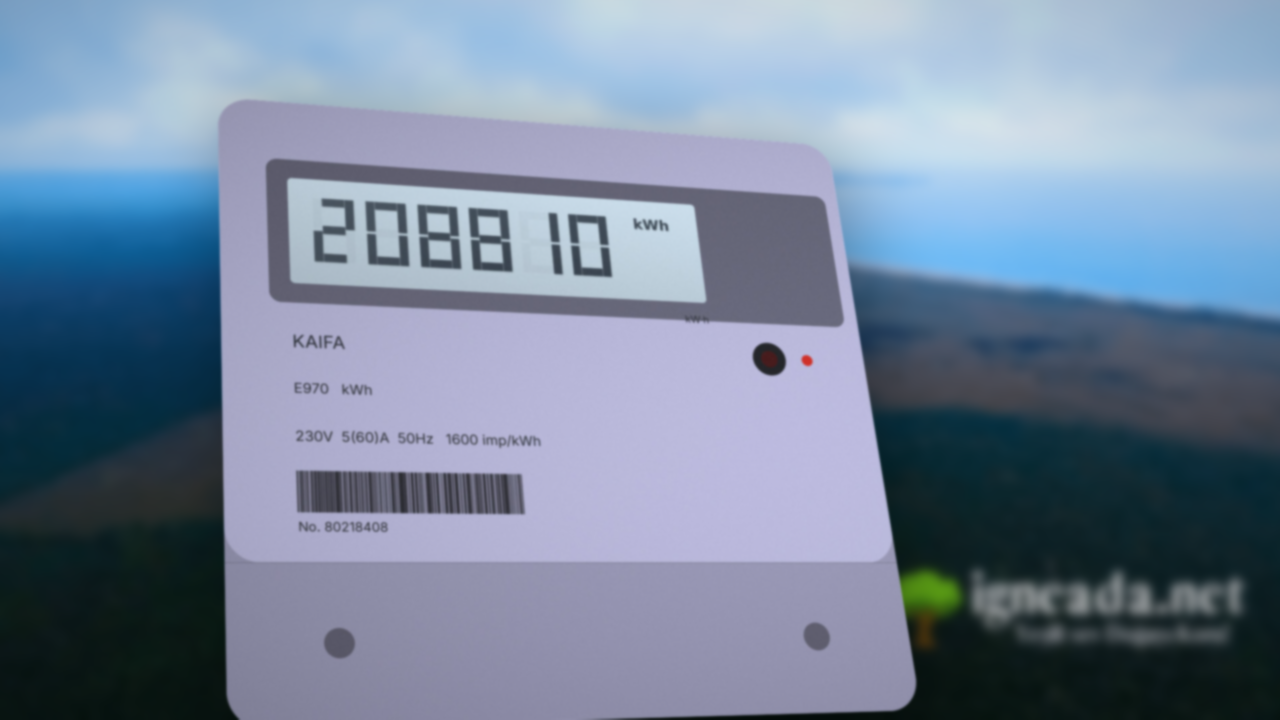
208810; kWh
